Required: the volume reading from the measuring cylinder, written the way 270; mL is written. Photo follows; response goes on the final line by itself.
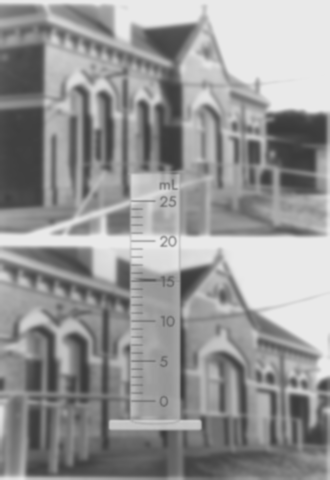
15; mL
